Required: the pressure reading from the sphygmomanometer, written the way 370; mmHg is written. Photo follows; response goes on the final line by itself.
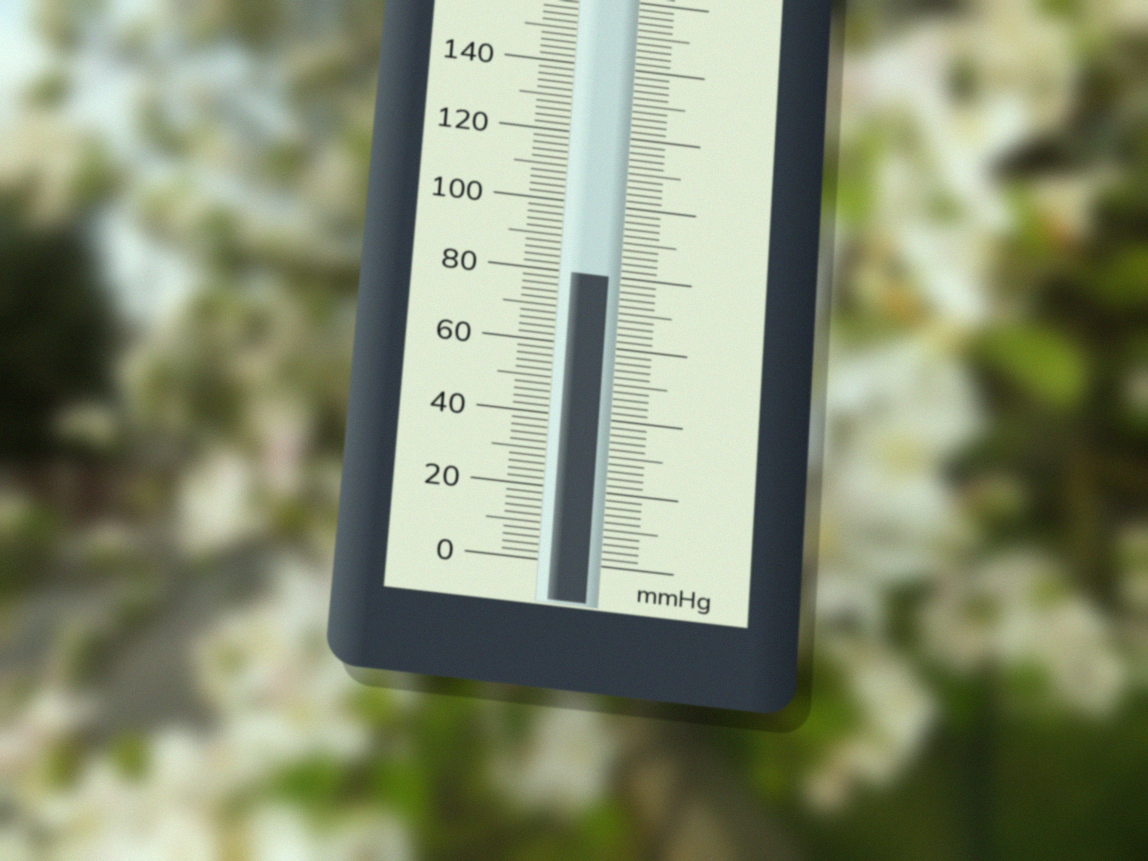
80; mmHg
